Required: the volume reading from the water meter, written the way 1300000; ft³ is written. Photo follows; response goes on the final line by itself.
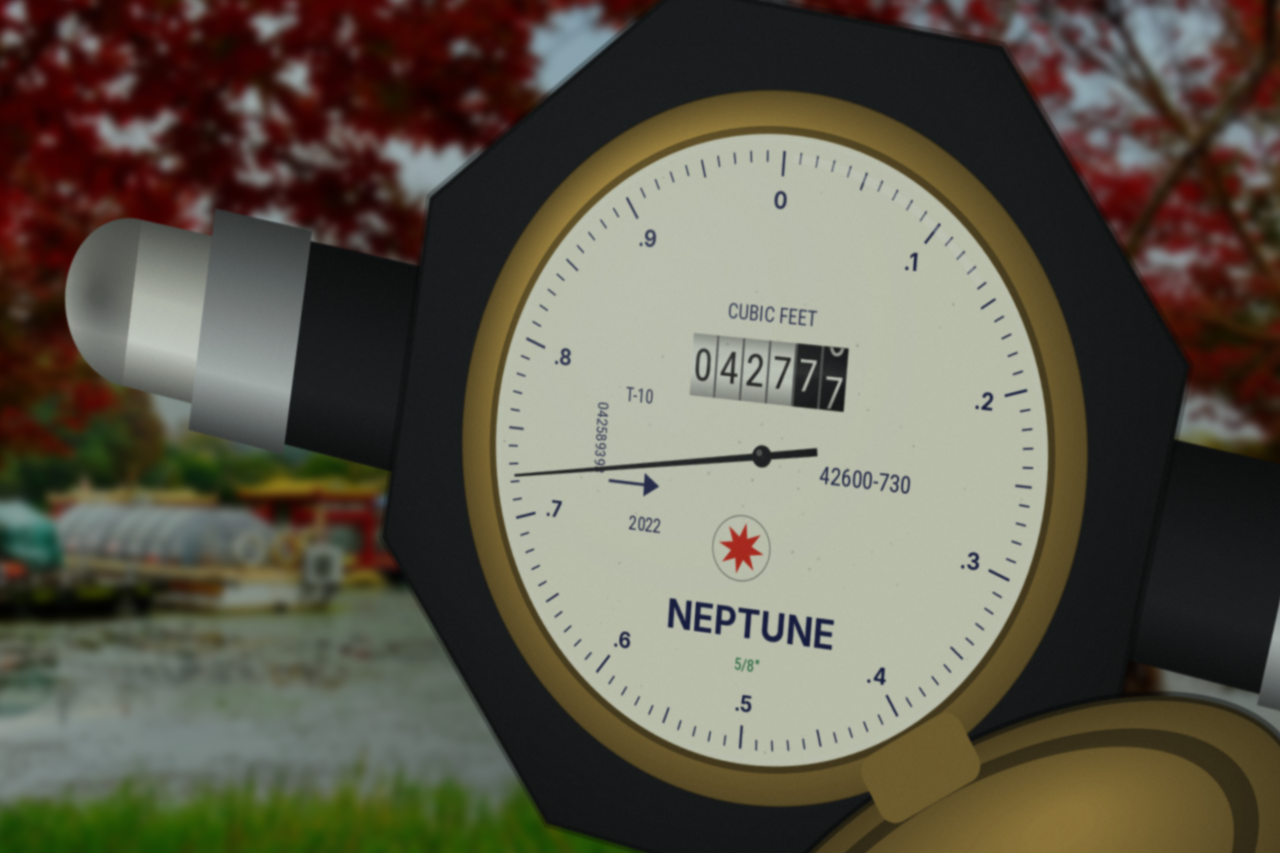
42776.72; ft³
